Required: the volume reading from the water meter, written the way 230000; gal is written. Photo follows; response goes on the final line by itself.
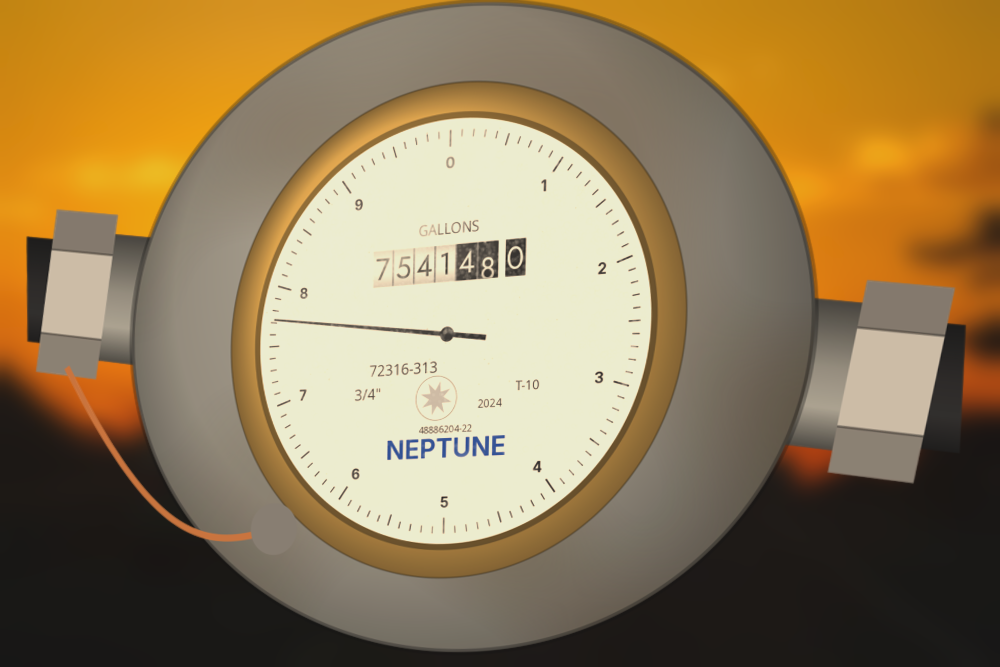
7541477.7; gal
